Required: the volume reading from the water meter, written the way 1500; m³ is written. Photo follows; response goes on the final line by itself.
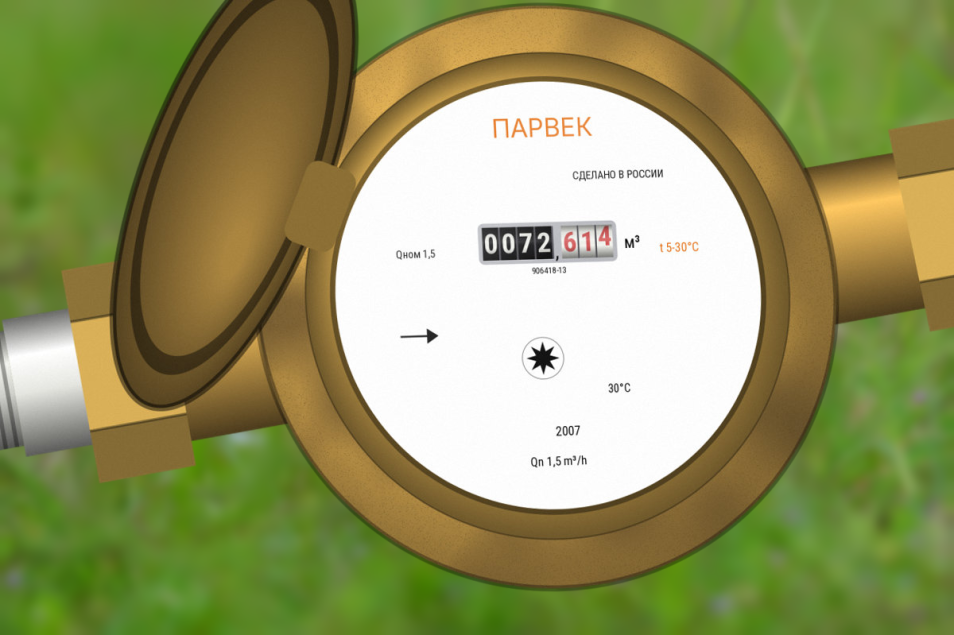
72.614; m³
